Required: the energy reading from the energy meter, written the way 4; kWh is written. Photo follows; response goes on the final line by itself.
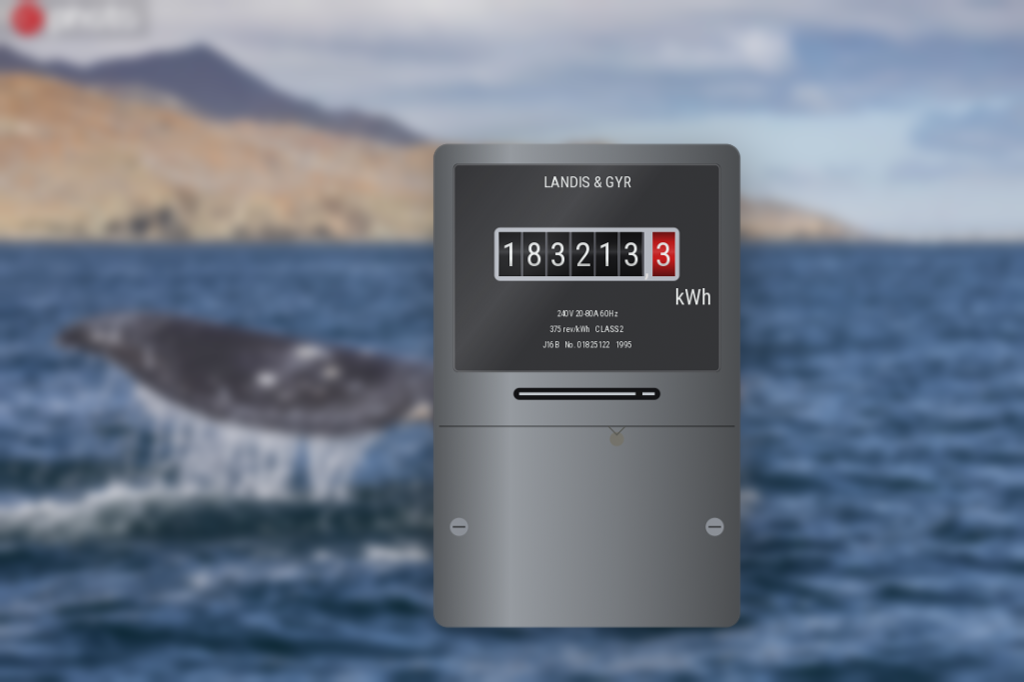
183213.3; kWh
